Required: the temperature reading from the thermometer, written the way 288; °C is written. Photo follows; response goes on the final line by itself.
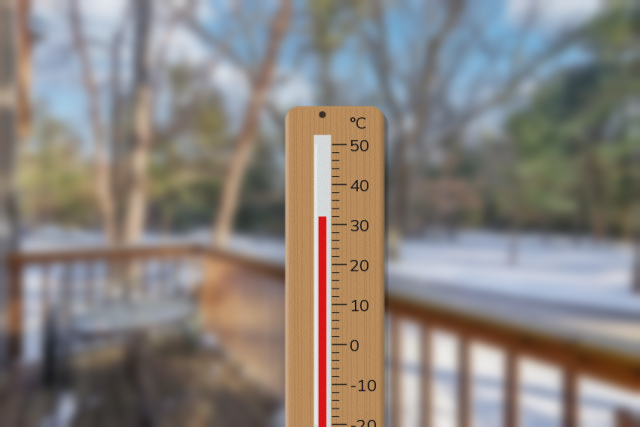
32; °C
